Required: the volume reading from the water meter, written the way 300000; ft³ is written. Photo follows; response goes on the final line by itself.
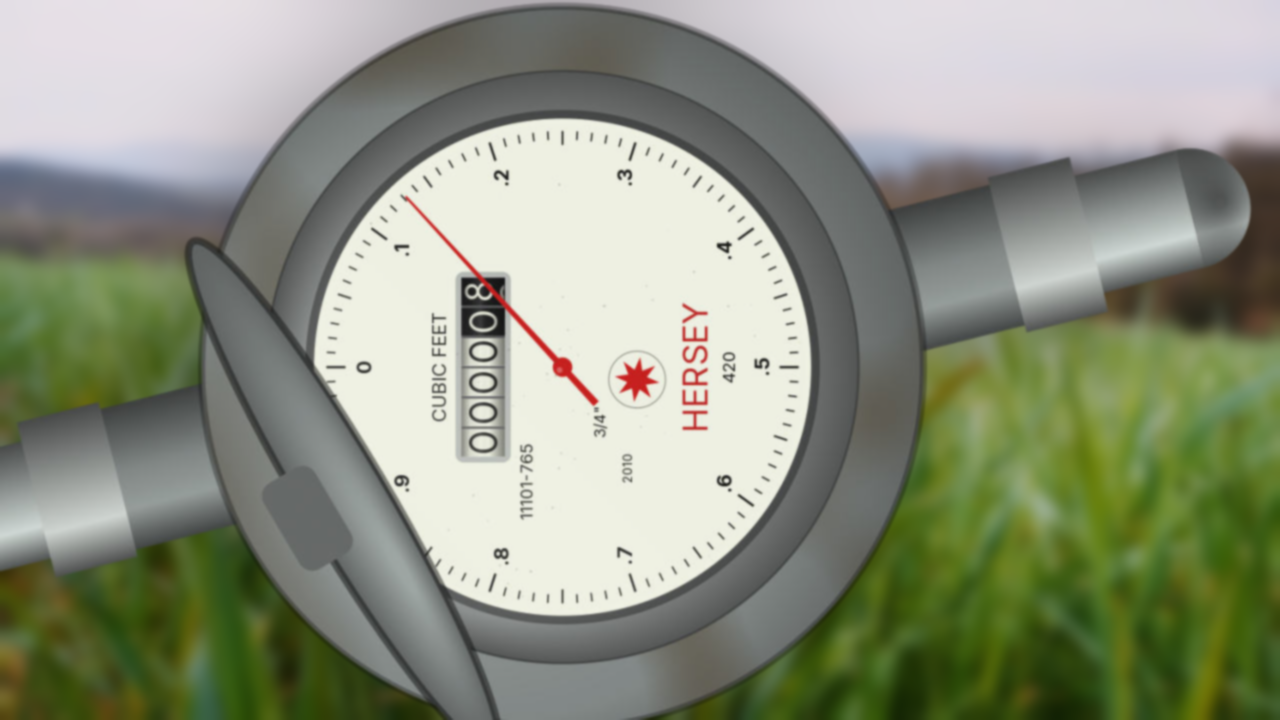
8.13; ft³
